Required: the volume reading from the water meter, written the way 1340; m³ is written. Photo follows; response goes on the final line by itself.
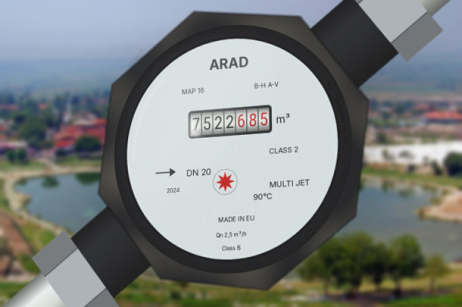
7522.685; m³
